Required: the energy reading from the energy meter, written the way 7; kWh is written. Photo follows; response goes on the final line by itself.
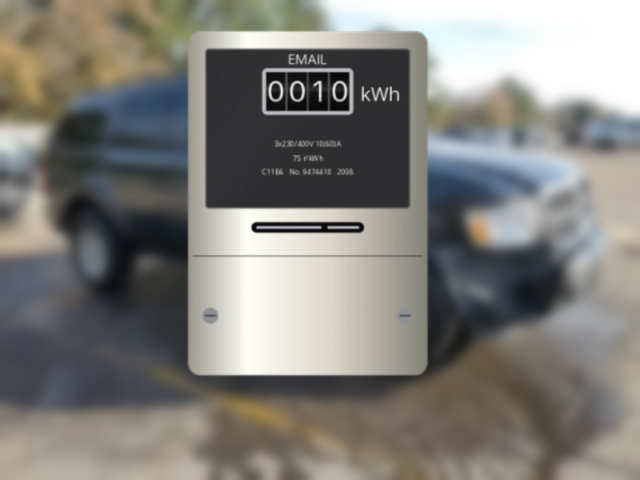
10; kWh
